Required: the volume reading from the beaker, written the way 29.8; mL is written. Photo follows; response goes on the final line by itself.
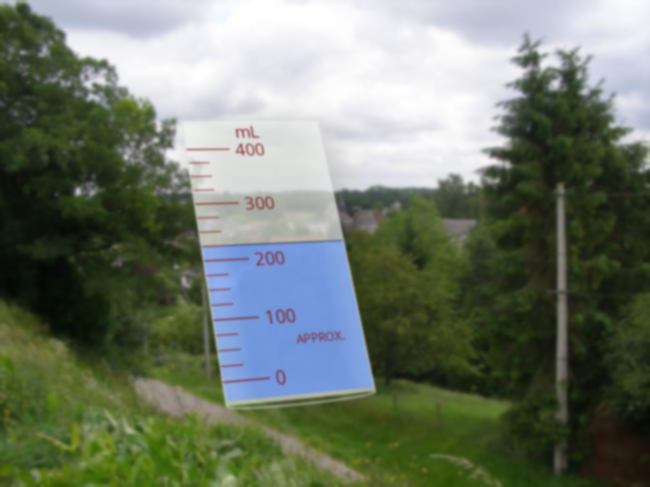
225; mL
